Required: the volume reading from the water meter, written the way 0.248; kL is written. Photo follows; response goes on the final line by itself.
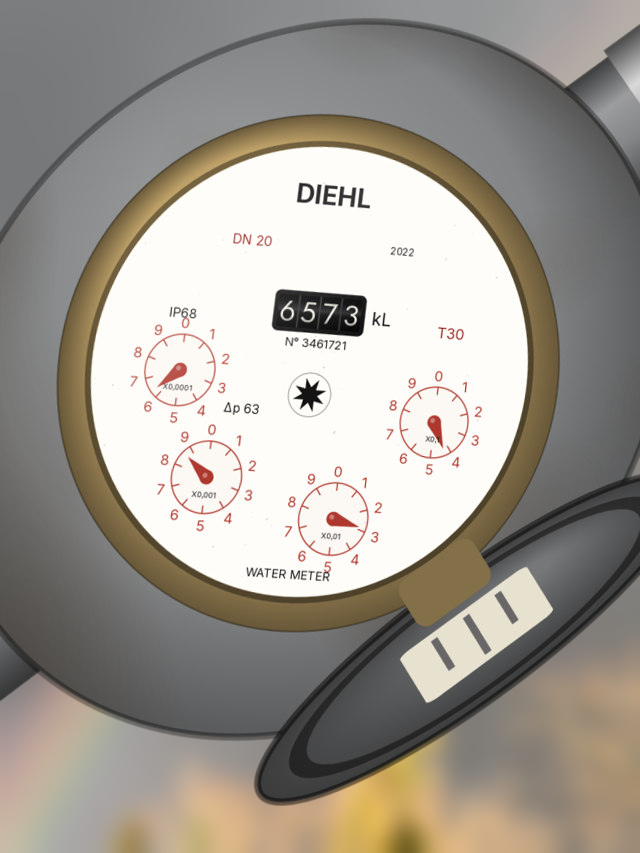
6573.4286; kL
